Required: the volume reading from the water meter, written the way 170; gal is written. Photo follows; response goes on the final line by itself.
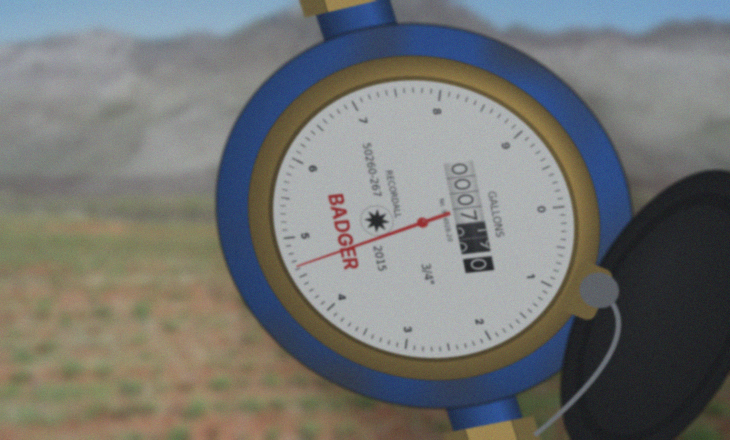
7194.6; gal
